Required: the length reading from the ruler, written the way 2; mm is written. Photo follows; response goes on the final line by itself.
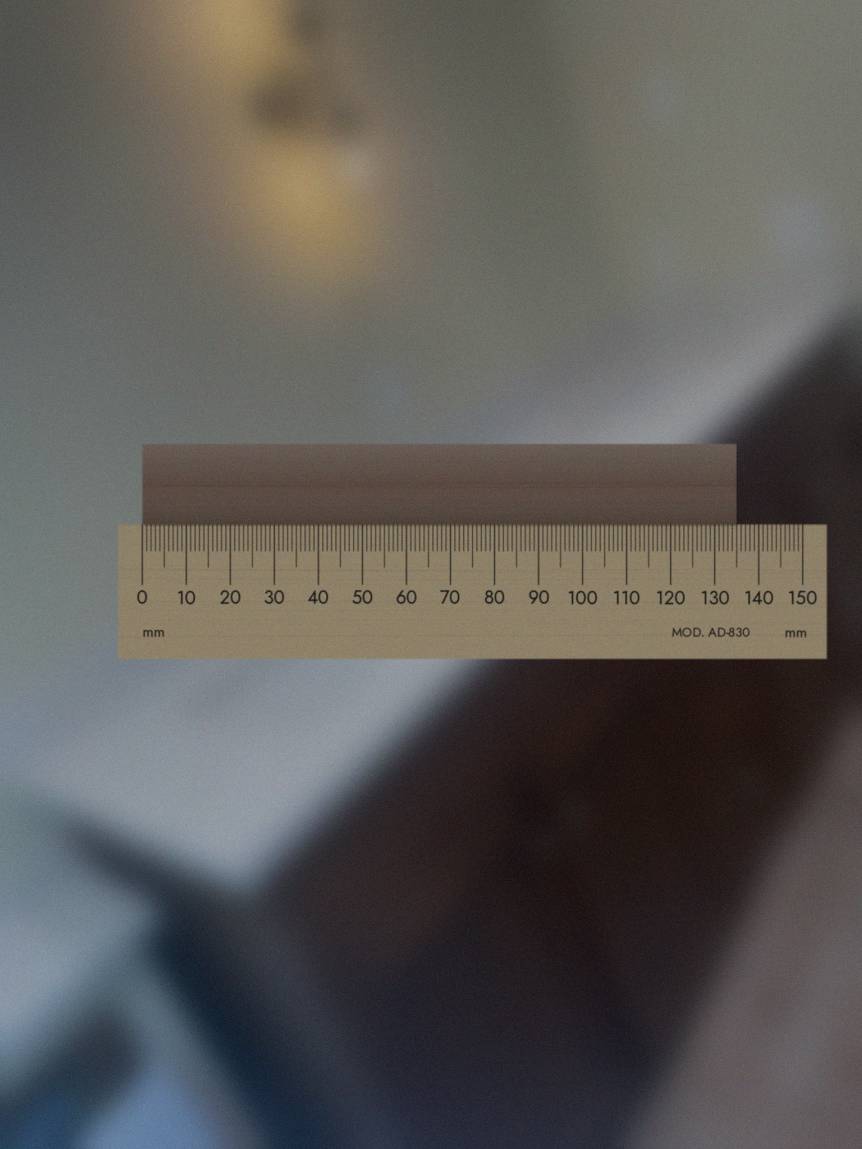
135; mm
